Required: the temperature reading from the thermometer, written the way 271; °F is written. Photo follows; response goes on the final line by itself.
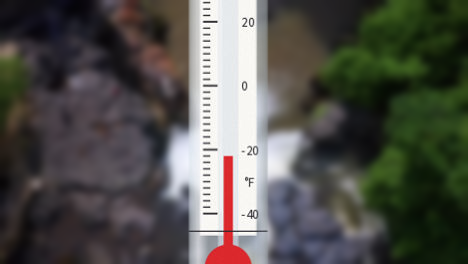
-22; °F
